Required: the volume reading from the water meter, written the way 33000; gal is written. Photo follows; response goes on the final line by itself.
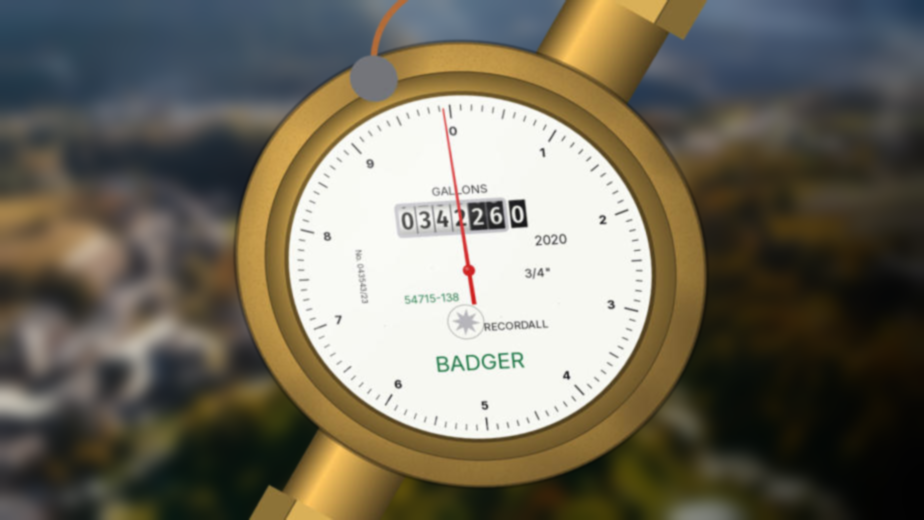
342259.9; gal
